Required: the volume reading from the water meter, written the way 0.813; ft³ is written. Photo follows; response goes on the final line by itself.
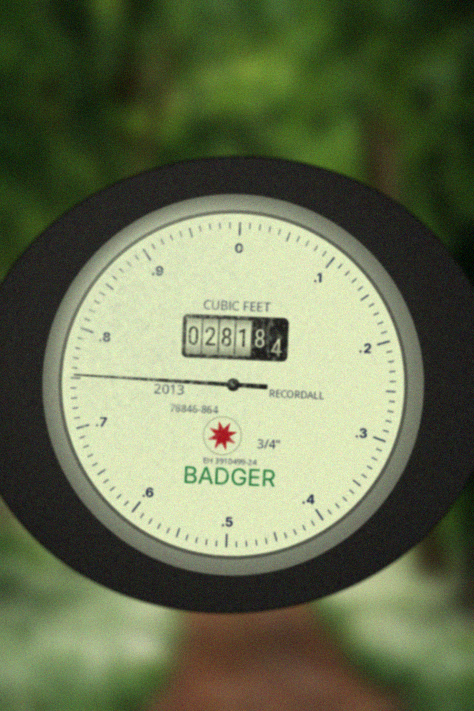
28183.75; ft³
